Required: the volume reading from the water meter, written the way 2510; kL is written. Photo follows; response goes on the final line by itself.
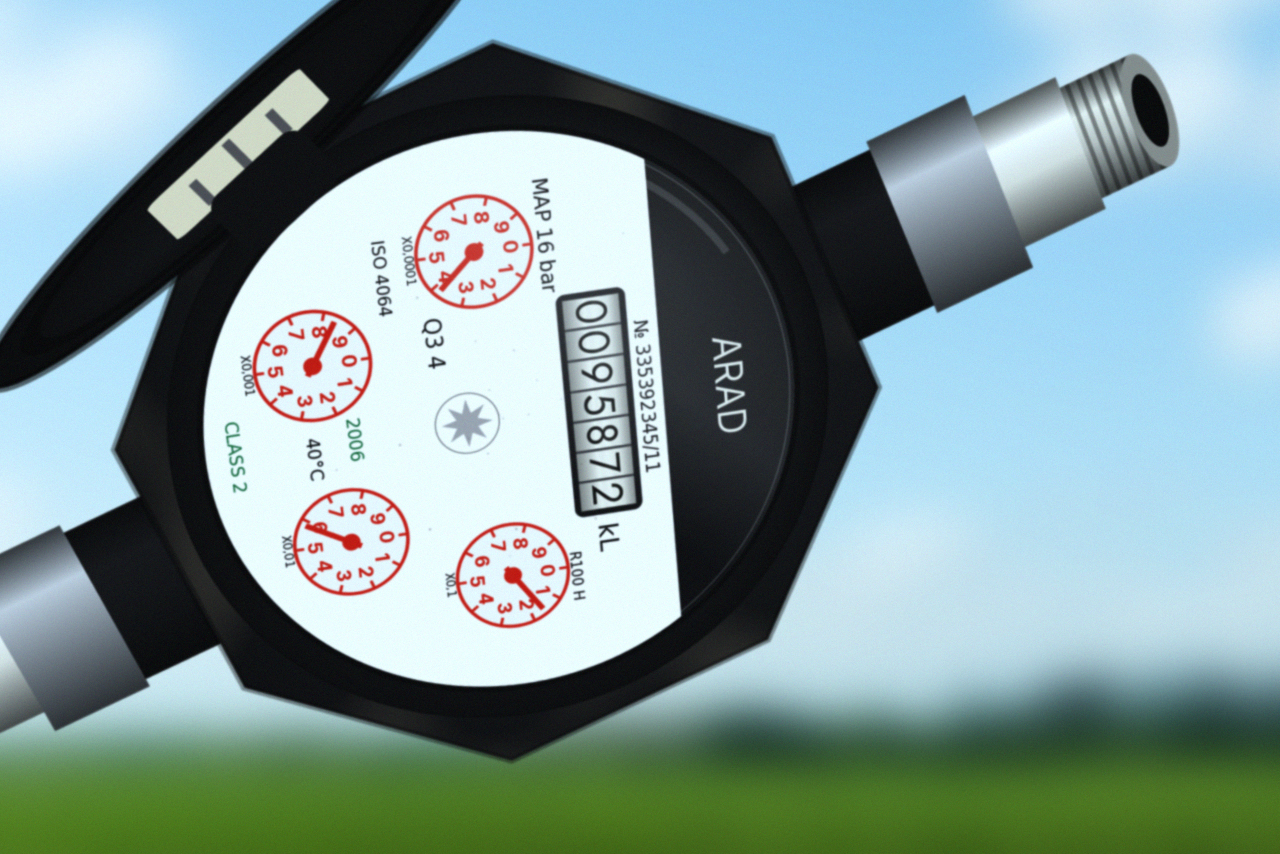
95872.1583; kL
